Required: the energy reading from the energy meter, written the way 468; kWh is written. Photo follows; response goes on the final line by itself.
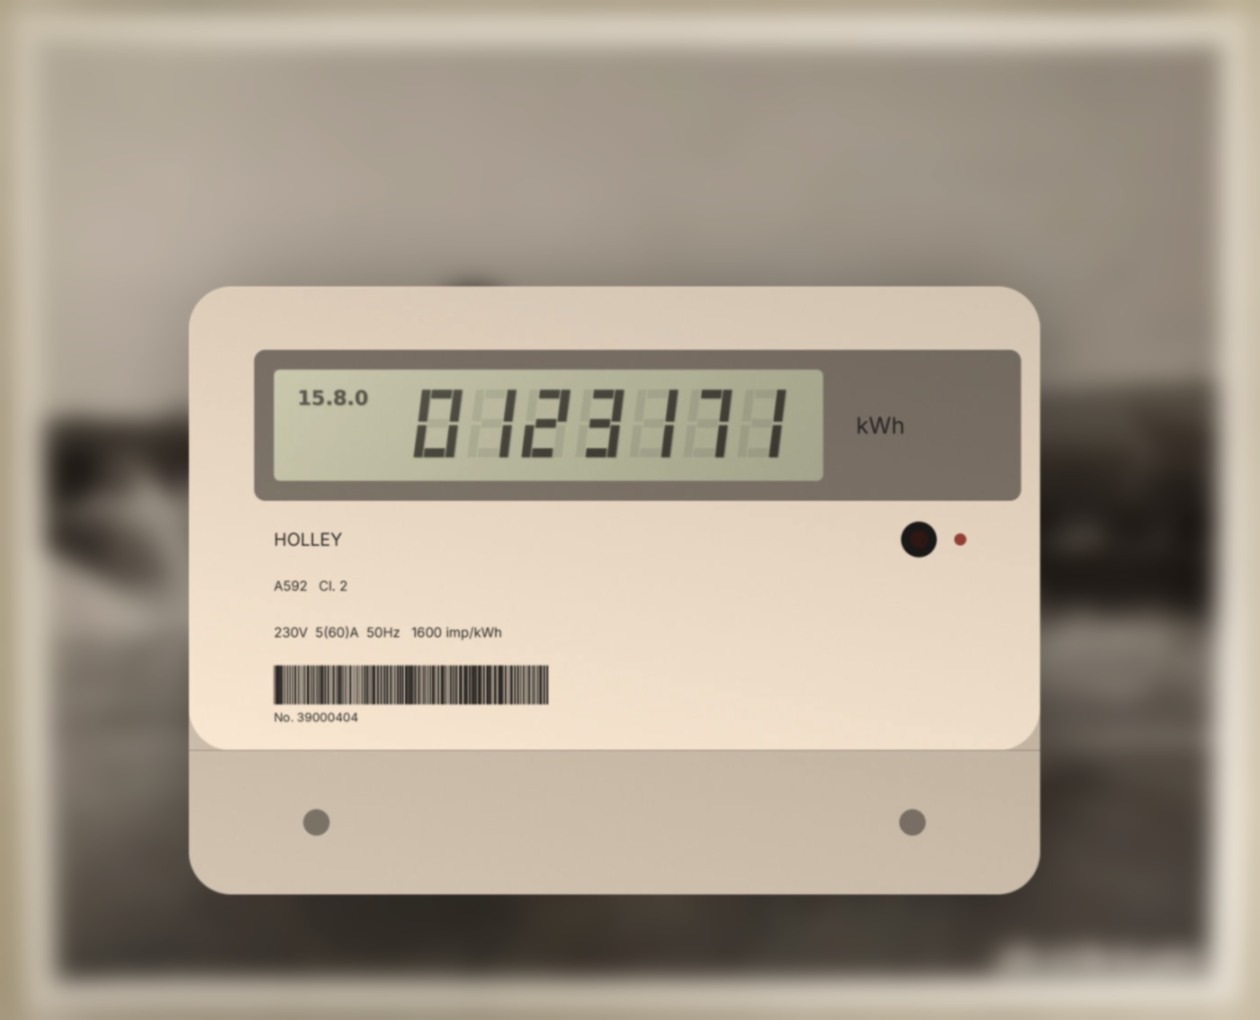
123171; kWh
